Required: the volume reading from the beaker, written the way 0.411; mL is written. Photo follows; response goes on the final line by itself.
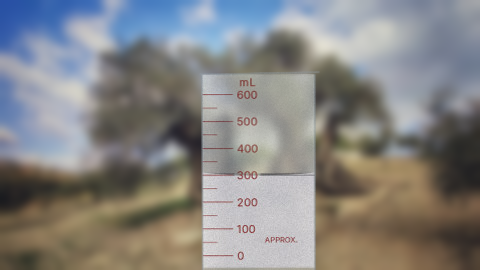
300; mL
